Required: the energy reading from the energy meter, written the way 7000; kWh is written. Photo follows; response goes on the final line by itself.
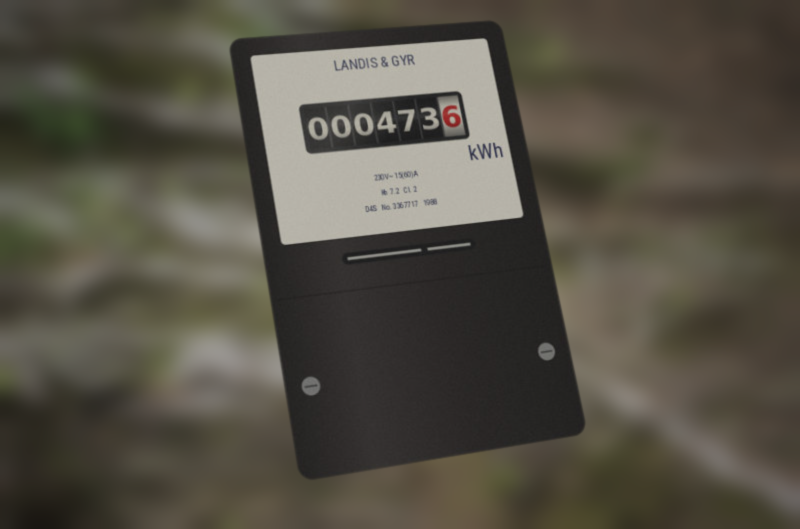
473.6; kWh
